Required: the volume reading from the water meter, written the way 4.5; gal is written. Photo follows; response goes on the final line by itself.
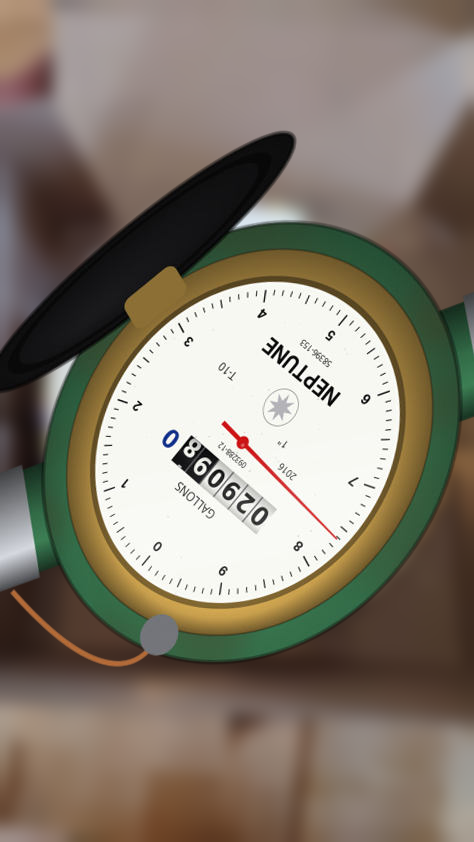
290977.6; gal
